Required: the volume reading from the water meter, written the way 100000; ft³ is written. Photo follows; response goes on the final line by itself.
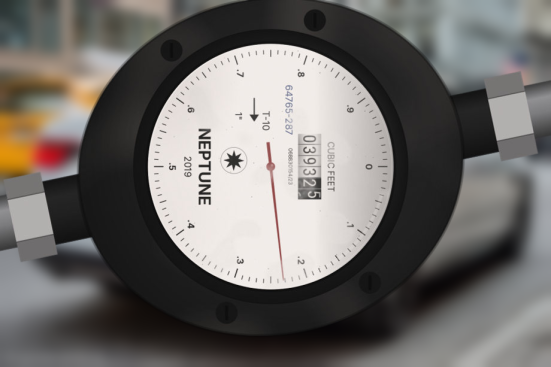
39325.23; ft³
